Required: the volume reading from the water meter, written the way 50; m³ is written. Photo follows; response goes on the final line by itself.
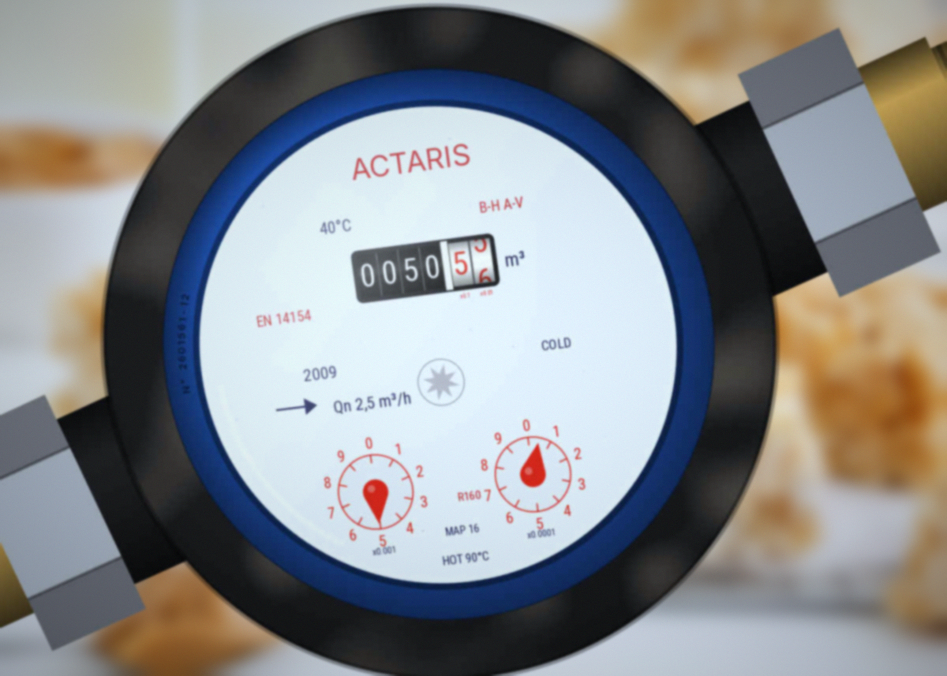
50.5550; m³
